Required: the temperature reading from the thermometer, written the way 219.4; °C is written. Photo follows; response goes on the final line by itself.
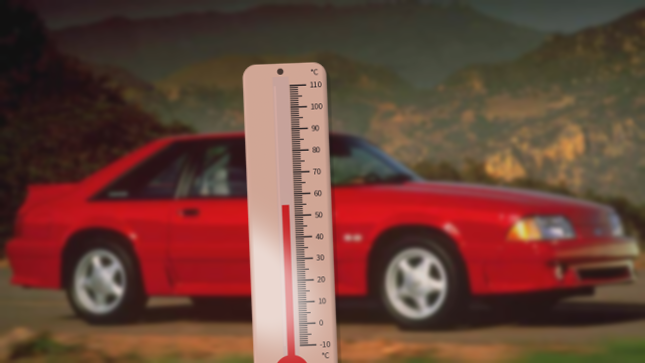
55; °C
